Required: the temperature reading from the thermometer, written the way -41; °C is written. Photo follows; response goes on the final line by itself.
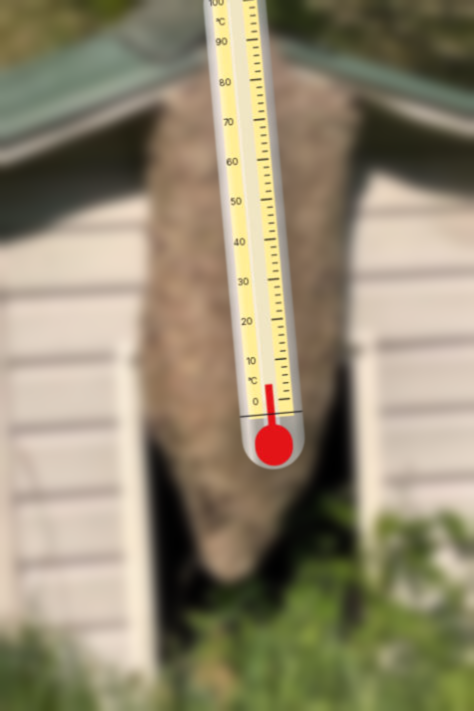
4; °C
